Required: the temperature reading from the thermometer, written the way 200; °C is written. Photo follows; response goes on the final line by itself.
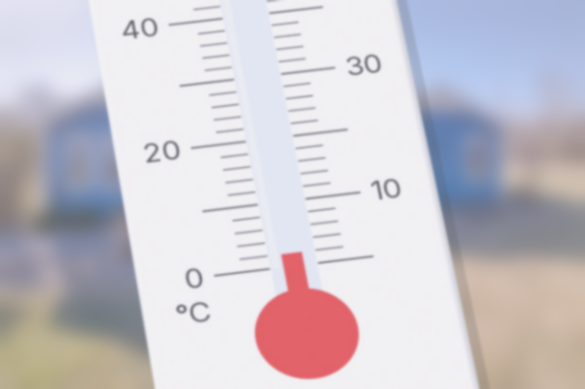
2; °C
